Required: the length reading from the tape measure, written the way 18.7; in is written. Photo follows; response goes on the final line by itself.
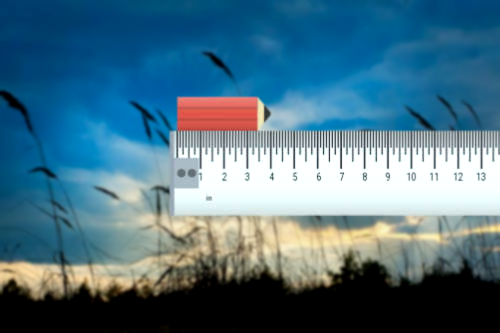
4; in
